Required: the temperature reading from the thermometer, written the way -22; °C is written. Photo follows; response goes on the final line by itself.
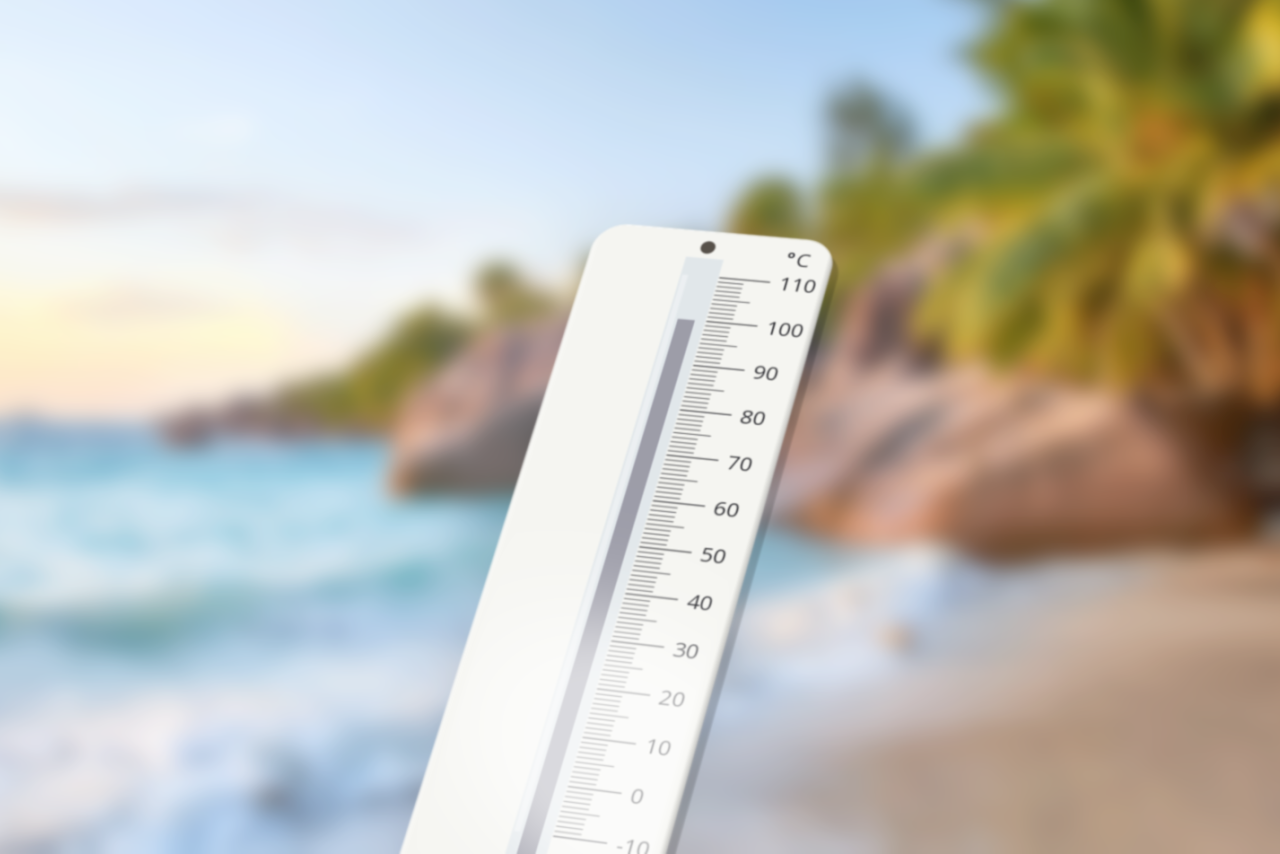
100; °C
